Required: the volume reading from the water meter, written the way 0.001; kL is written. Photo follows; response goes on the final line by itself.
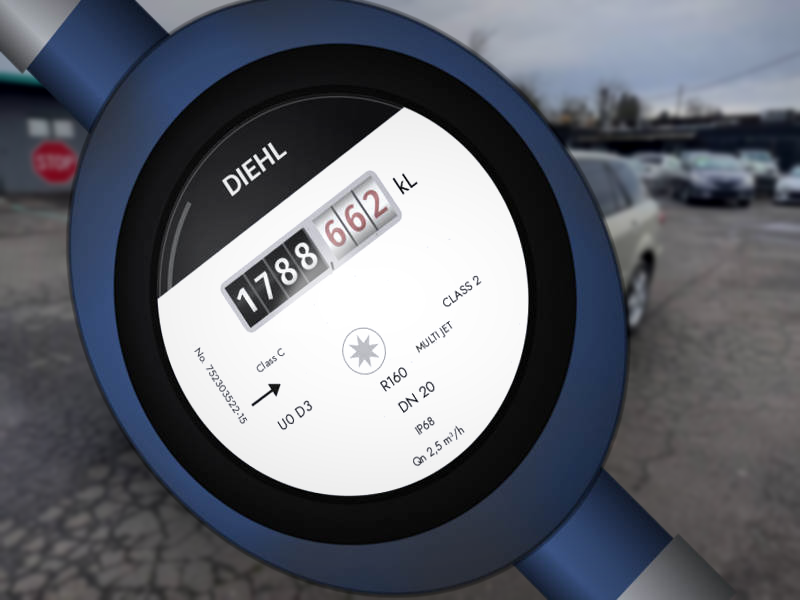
1788.662; kL
